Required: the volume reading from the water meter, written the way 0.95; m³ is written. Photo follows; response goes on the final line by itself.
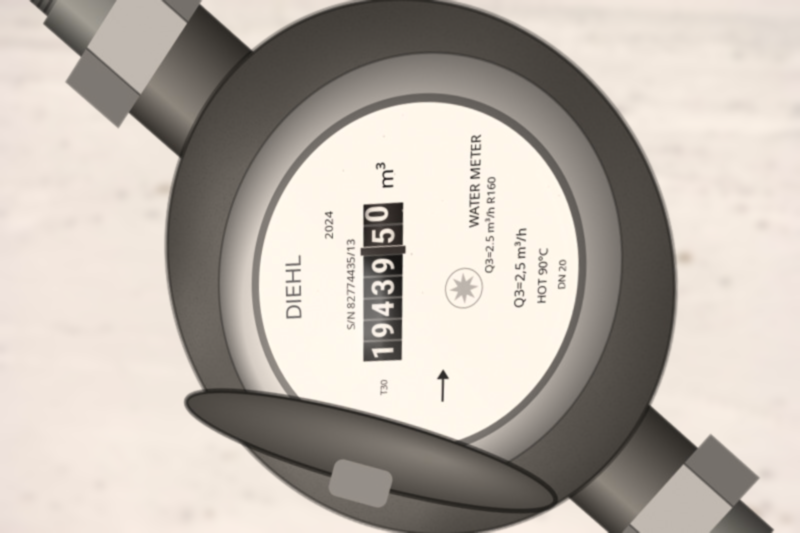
19439.50; m³
